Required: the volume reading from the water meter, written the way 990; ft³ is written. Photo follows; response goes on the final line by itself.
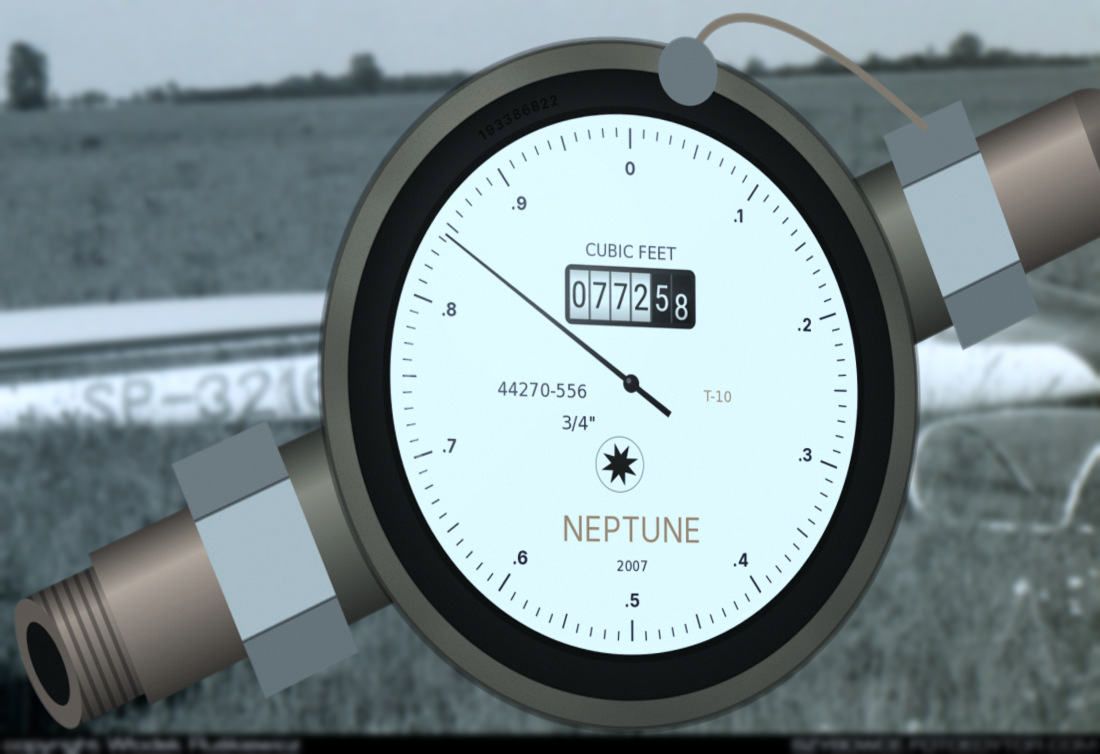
77257.84; ft³
